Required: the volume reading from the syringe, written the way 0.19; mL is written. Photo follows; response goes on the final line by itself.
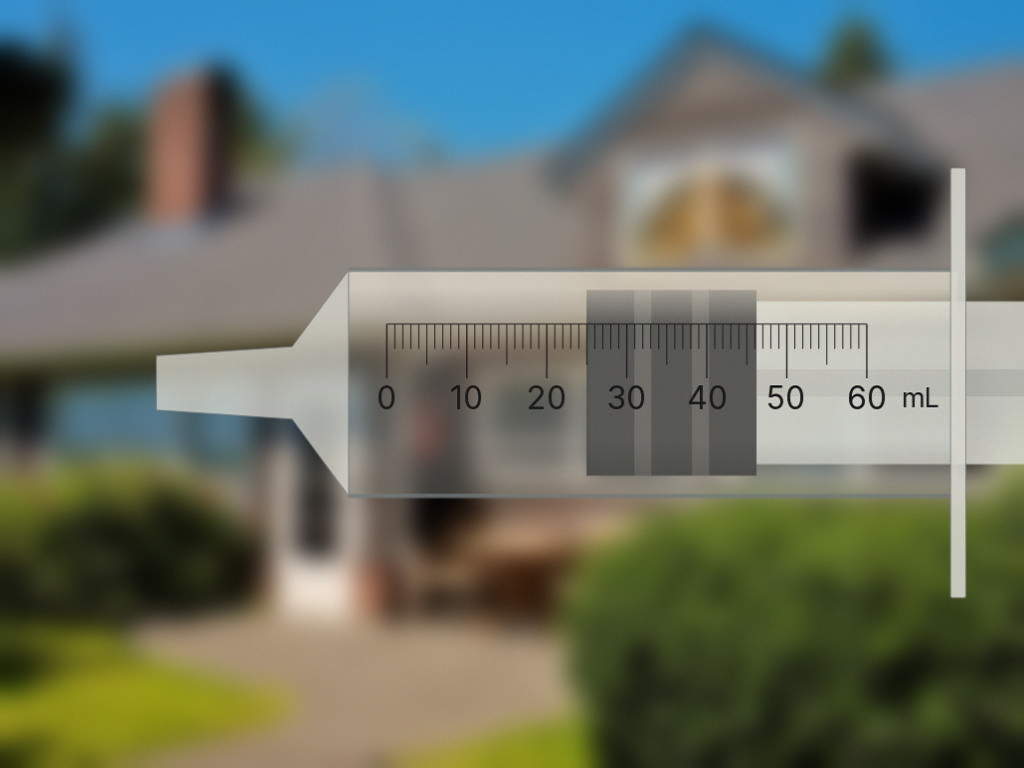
25; mL
